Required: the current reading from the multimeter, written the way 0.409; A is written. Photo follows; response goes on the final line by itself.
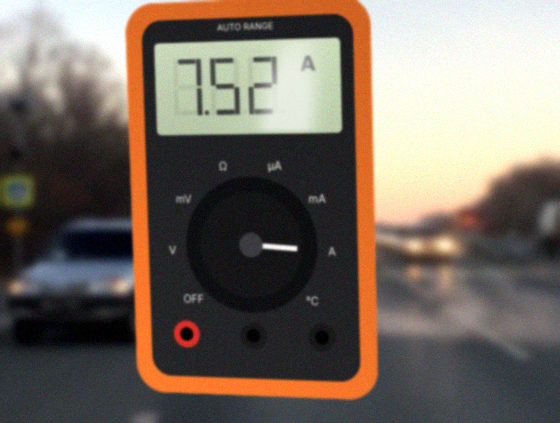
7.52; A
